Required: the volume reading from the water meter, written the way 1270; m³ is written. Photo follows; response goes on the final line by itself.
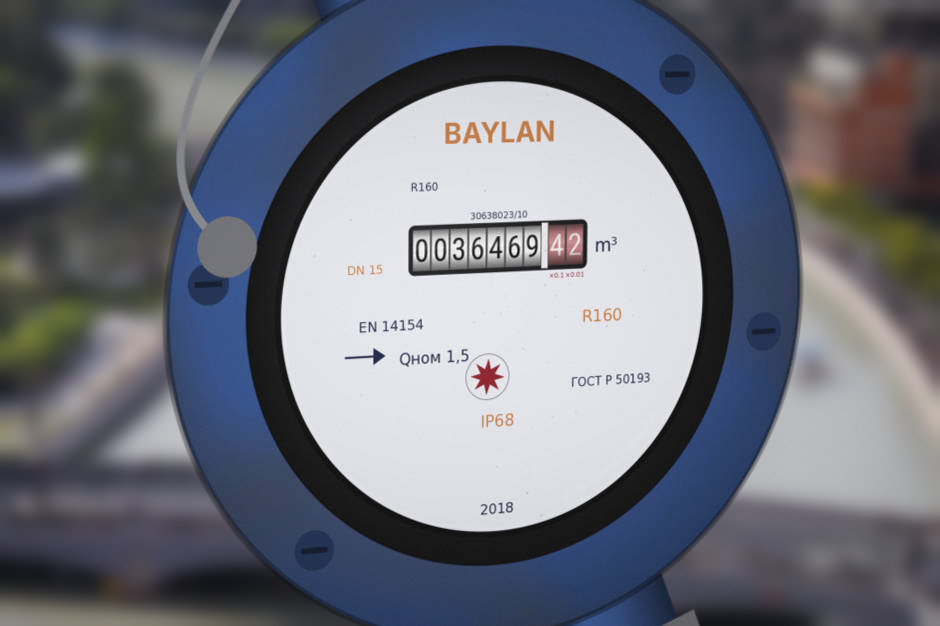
36469.42; m³
